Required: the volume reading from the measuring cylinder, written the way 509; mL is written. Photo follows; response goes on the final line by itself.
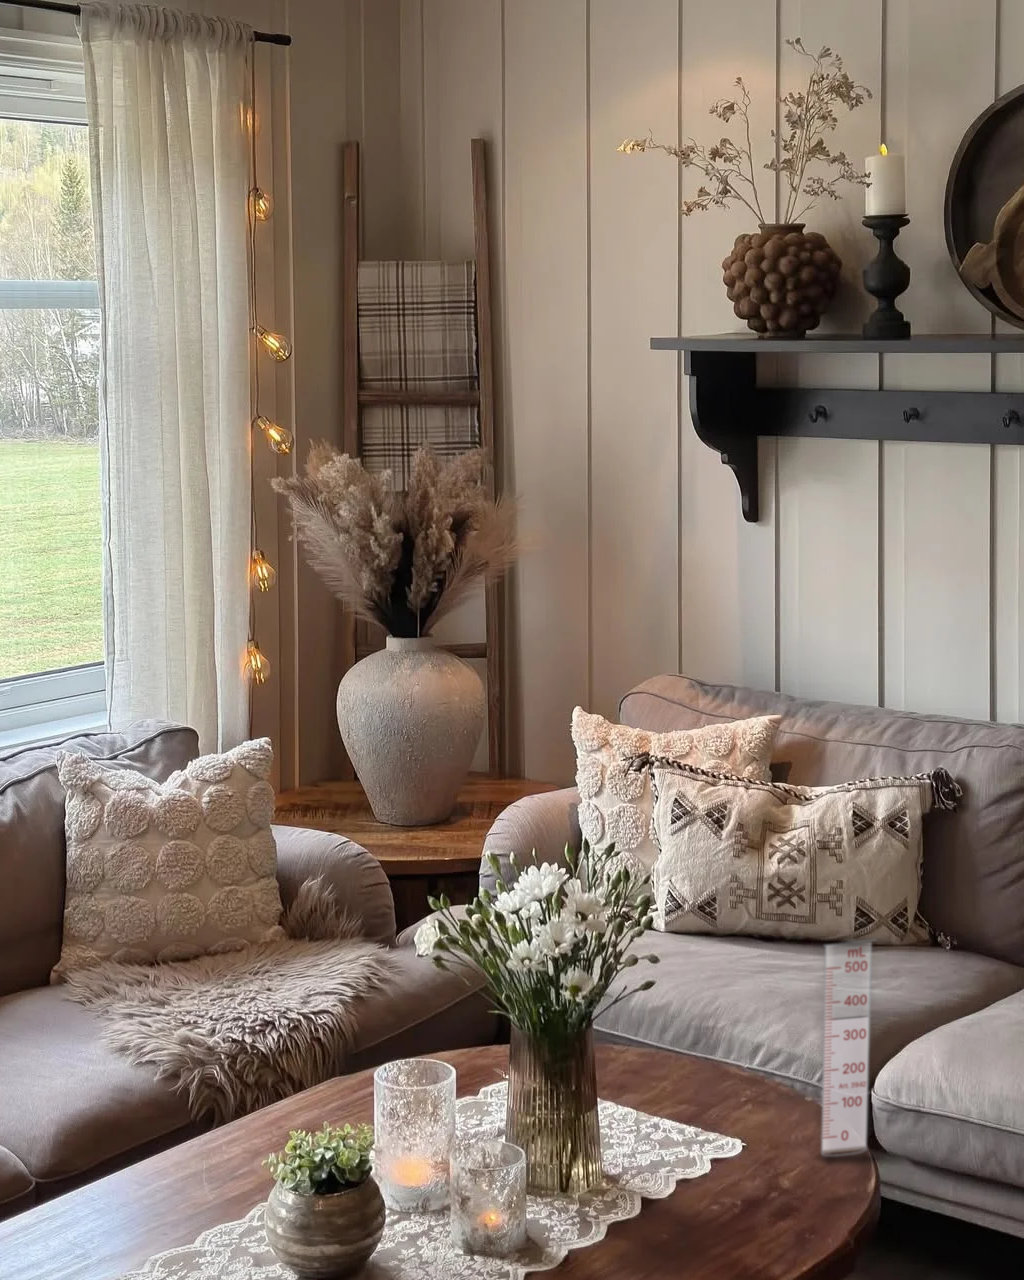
350; mL
